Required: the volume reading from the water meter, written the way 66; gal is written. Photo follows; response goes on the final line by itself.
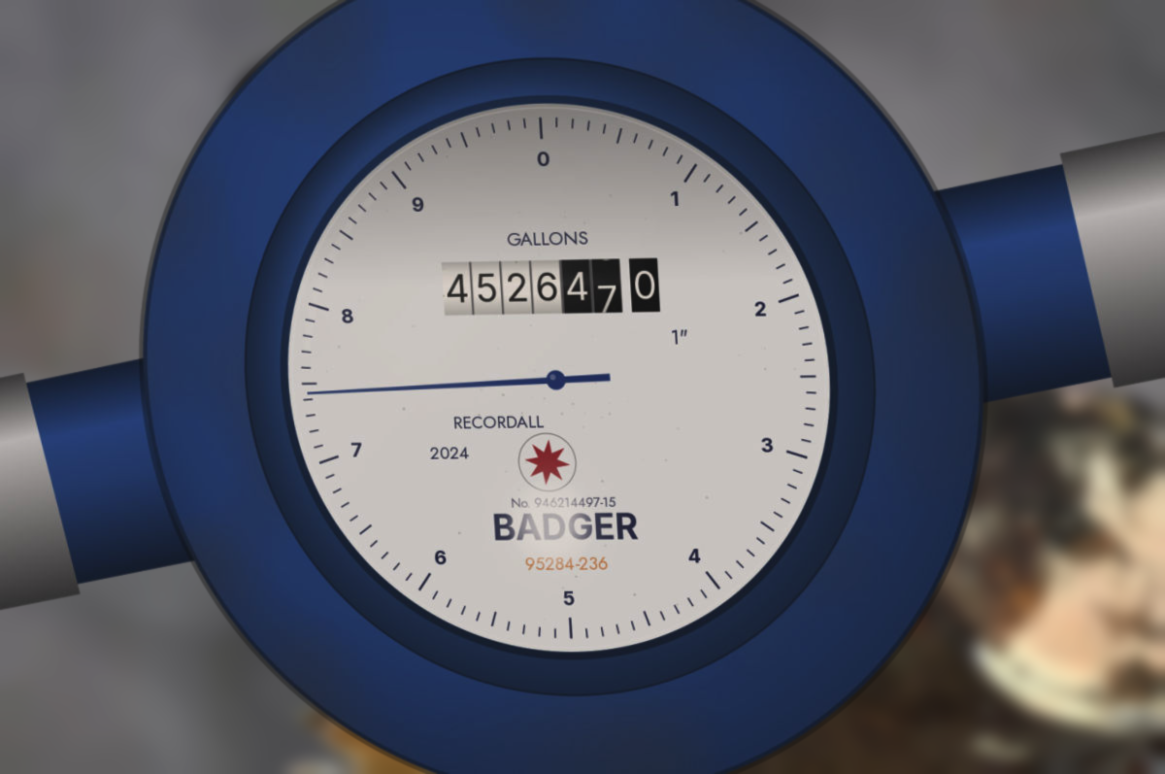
4526467.4; gal
